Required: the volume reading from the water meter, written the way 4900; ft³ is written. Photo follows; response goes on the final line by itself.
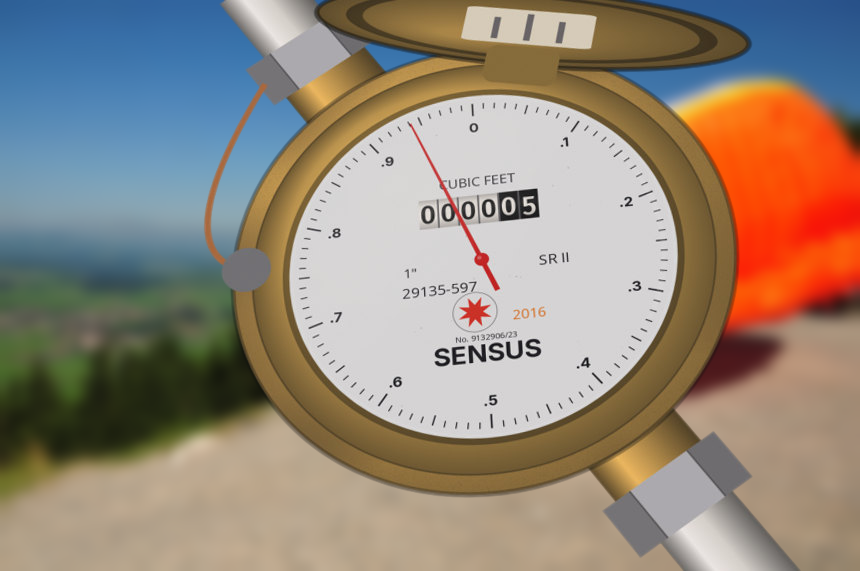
4.94; ft³
